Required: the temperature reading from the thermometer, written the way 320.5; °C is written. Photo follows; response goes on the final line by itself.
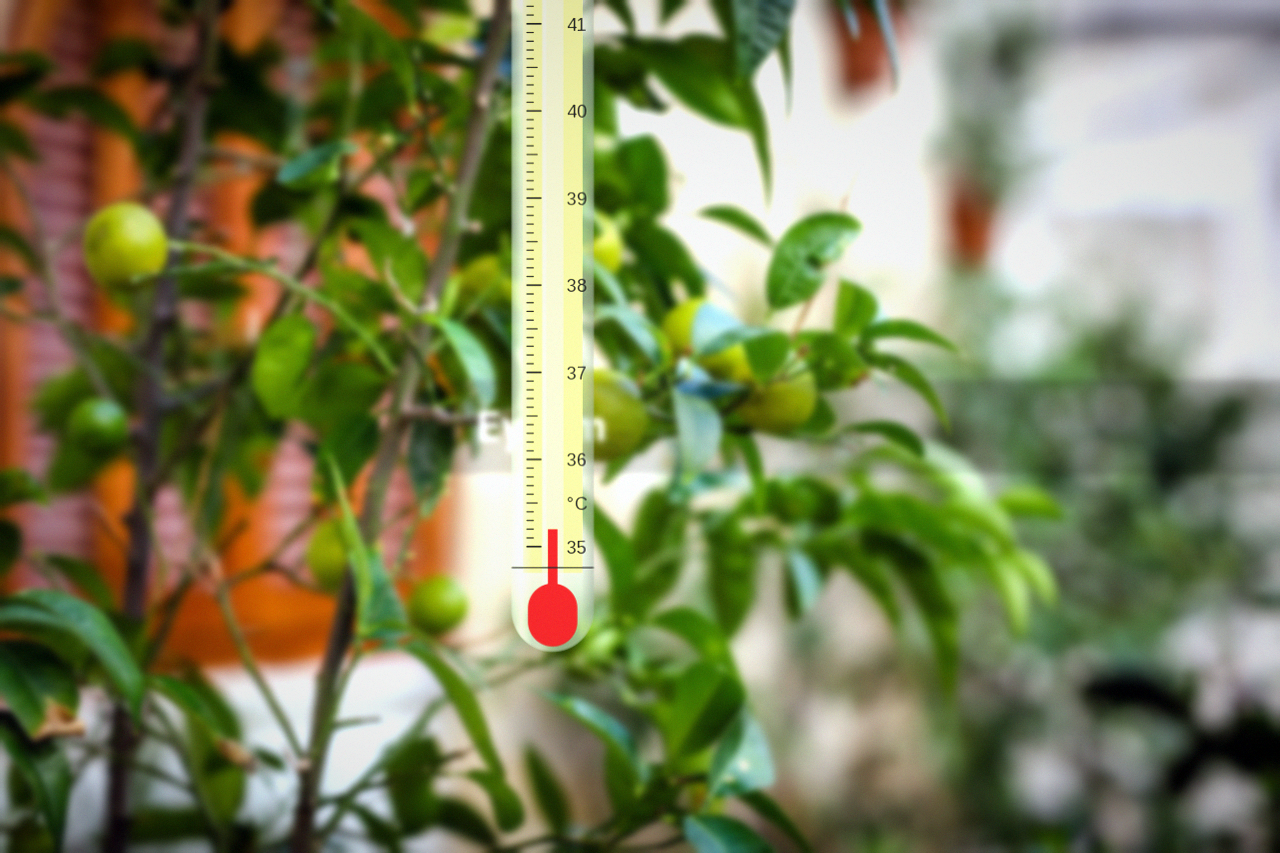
35.2; °C
